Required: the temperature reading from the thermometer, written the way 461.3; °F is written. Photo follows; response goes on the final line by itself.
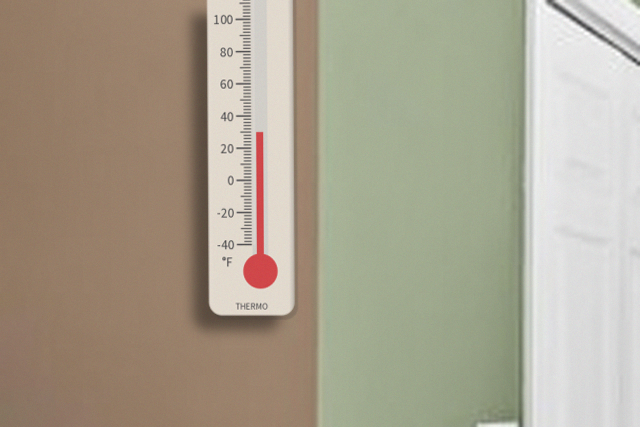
30; °F
